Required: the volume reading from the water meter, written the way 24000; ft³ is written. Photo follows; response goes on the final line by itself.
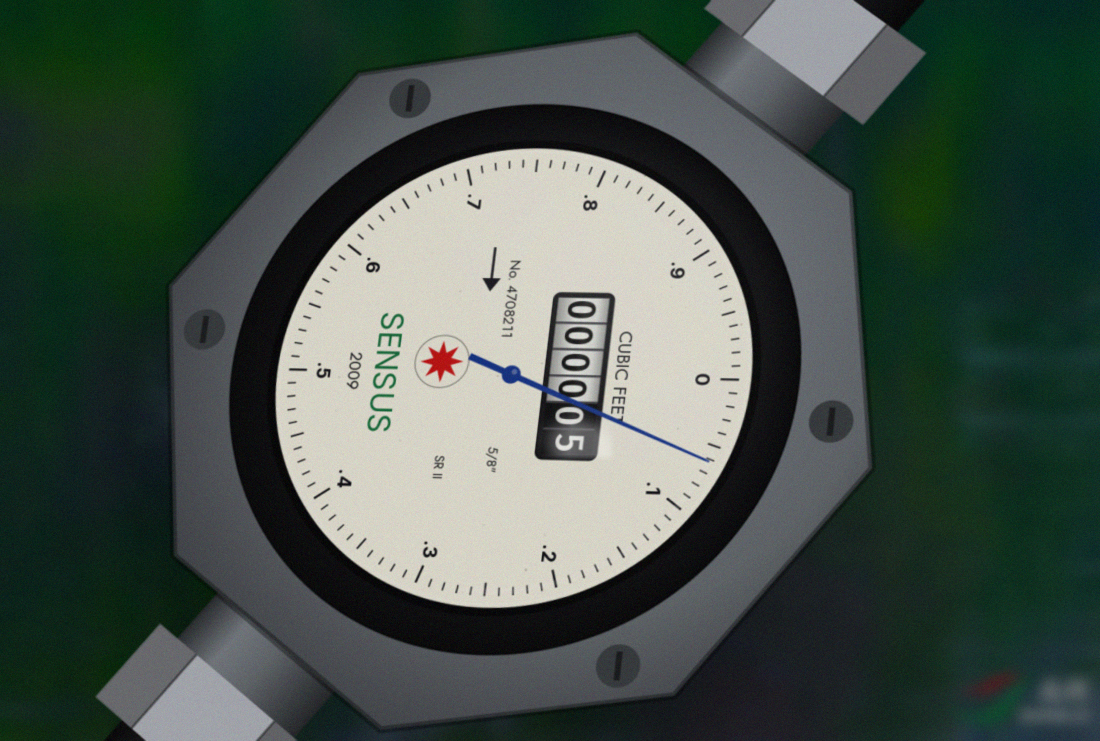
5.06; ft³
